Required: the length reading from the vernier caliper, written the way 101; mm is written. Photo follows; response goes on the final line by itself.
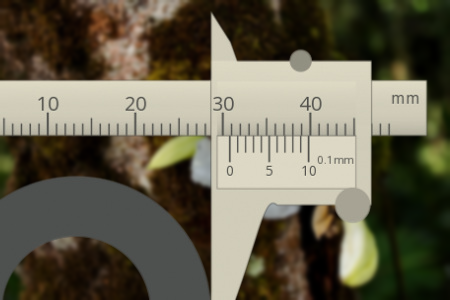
30.8; mm
